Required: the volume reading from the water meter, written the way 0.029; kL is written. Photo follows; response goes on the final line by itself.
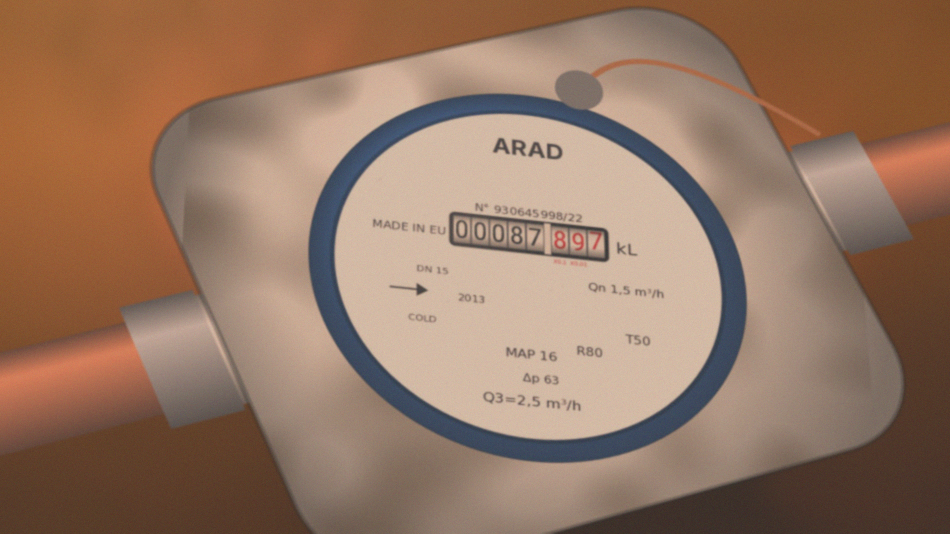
87.897; kL
